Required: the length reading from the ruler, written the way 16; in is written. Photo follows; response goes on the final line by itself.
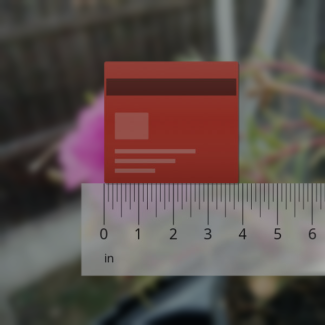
3.875; in
